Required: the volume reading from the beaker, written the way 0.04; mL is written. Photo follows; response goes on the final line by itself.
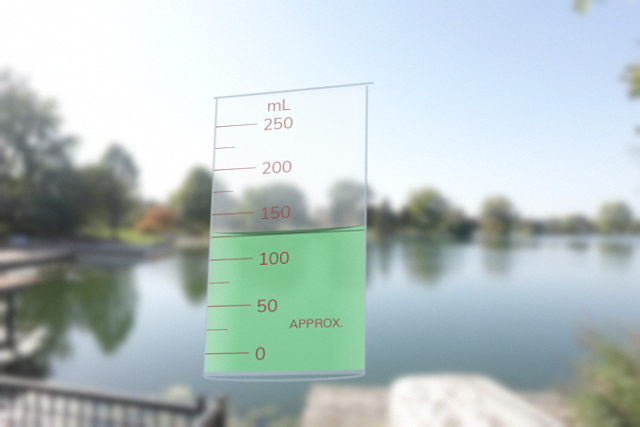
125; mL
